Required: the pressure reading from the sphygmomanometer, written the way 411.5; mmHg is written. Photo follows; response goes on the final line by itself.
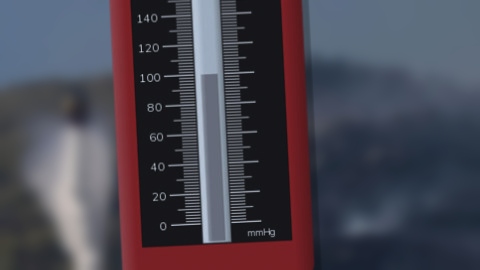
100; mmHg
